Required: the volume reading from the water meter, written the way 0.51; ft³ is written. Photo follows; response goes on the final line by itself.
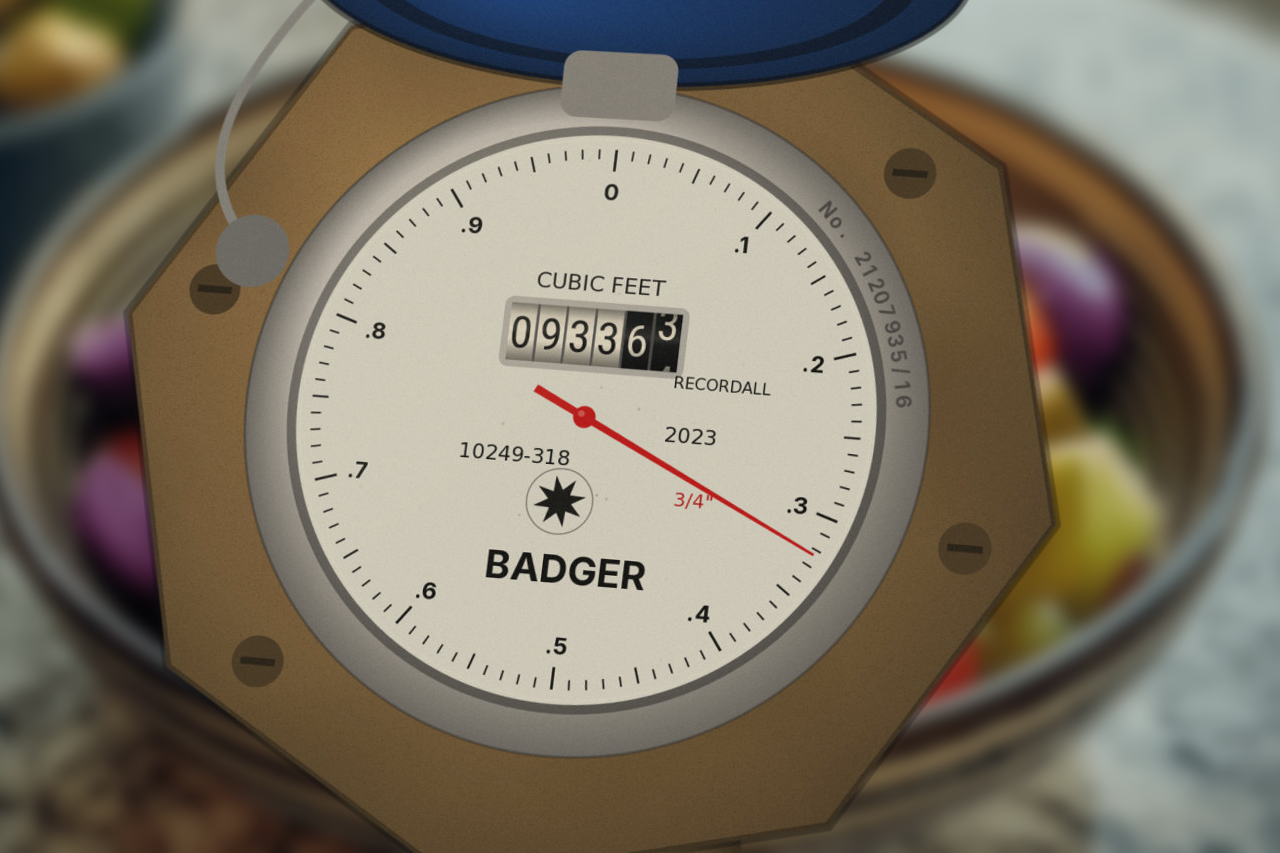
93363.32; ft³
